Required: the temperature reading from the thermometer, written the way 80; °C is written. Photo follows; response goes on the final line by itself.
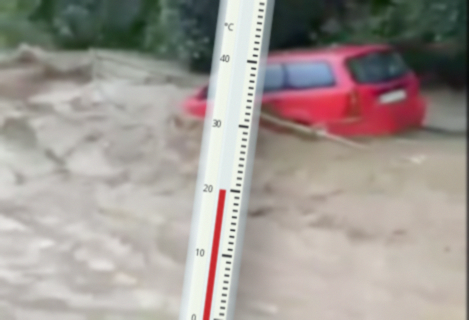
20; °C
